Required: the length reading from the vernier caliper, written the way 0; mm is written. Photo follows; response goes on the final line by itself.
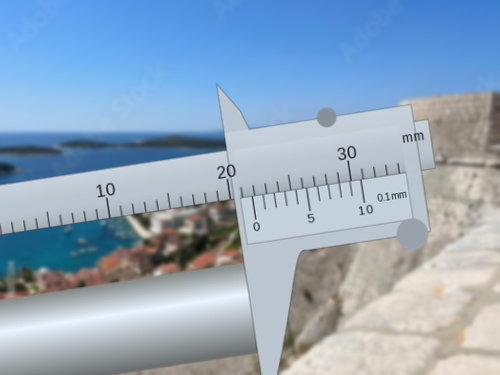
21.8; mm
